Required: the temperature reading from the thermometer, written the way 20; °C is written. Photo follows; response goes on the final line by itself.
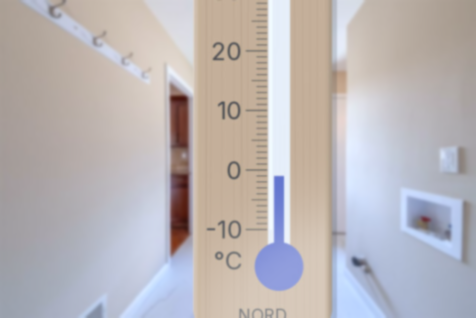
-1; °C
